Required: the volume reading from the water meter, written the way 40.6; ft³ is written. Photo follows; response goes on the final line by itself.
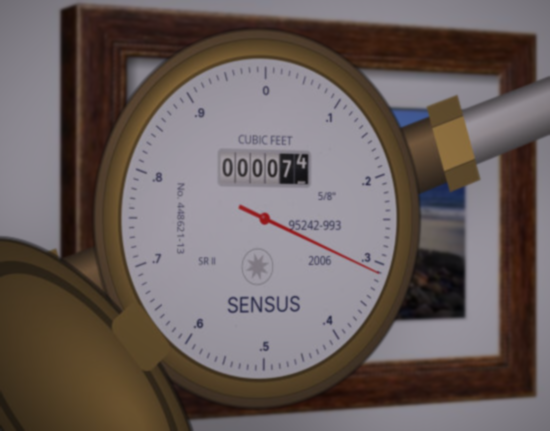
74.31; ft³
